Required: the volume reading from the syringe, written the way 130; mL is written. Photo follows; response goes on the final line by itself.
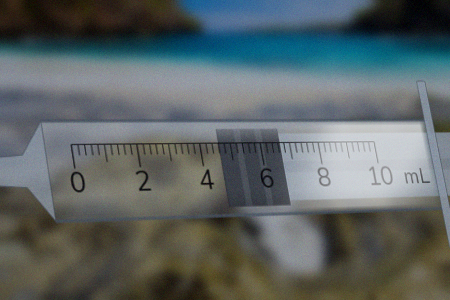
4.6; mL
